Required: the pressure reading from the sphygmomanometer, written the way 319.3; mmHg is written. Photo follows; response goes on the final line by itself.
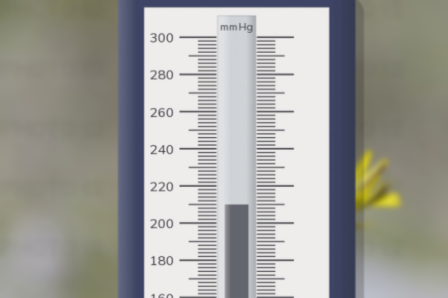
210; mmHg
